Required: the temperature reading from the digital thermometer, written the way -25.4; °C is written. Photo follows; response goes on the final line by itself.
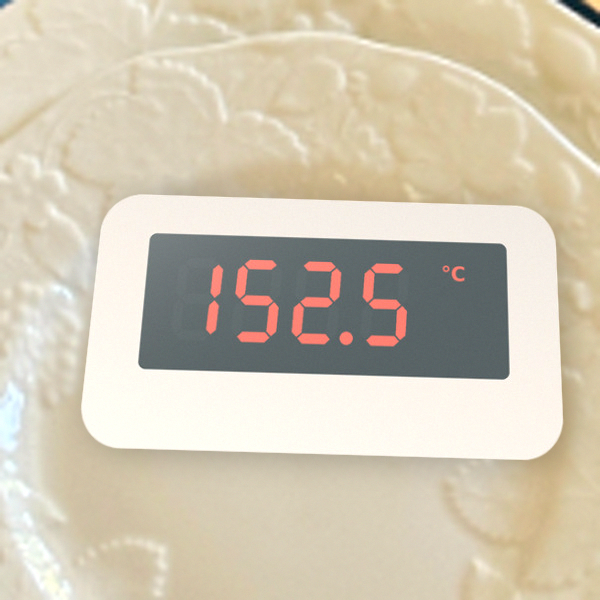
152.5; °C
